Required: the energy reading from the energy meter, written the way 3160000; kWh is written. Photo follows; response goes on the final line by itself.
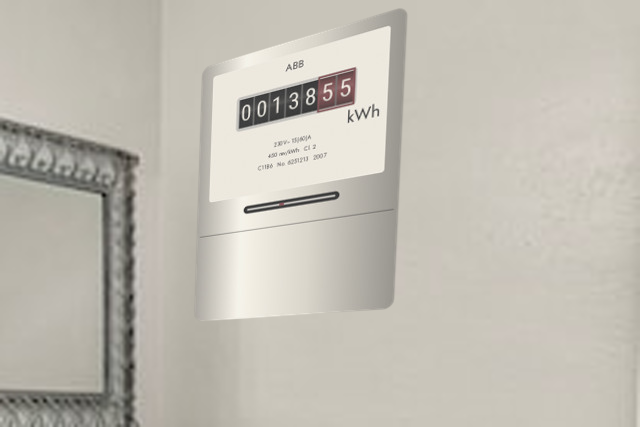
138.55; kWh
